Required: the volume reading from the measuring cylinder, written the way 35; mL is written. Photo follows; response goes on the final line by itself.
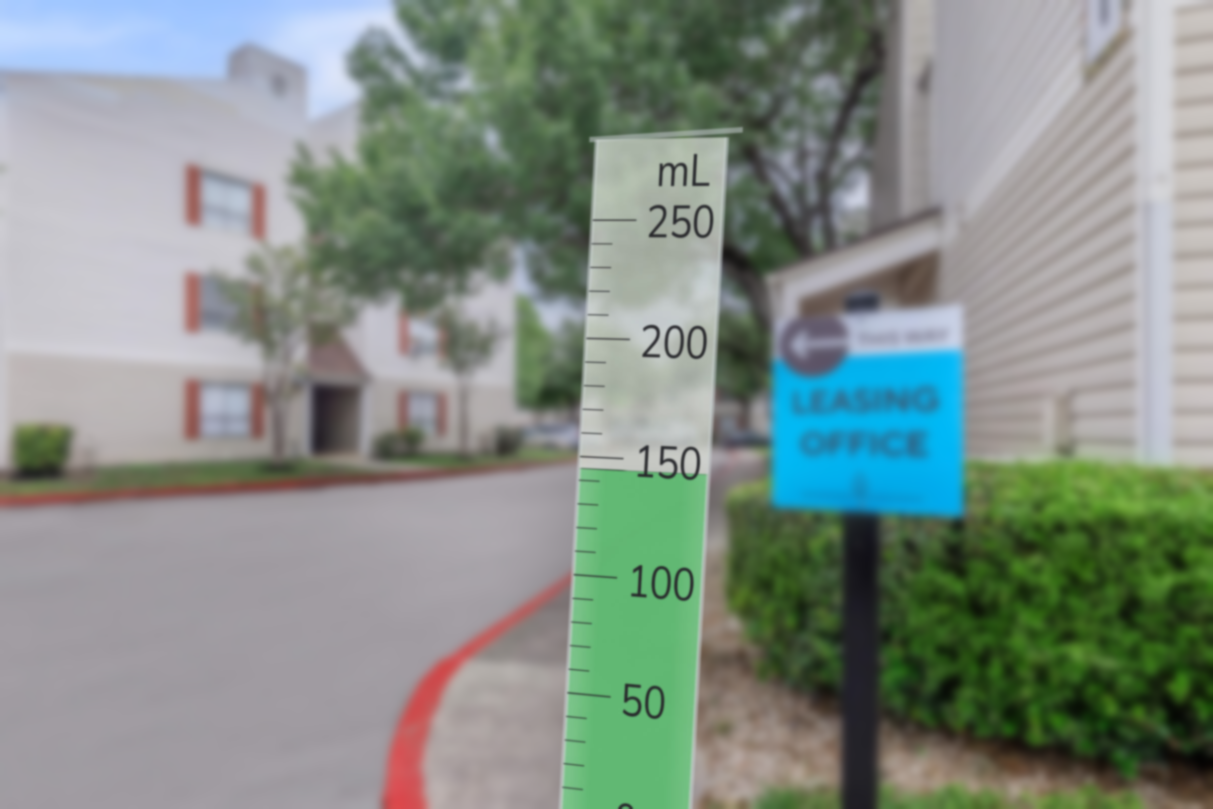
145; mL
